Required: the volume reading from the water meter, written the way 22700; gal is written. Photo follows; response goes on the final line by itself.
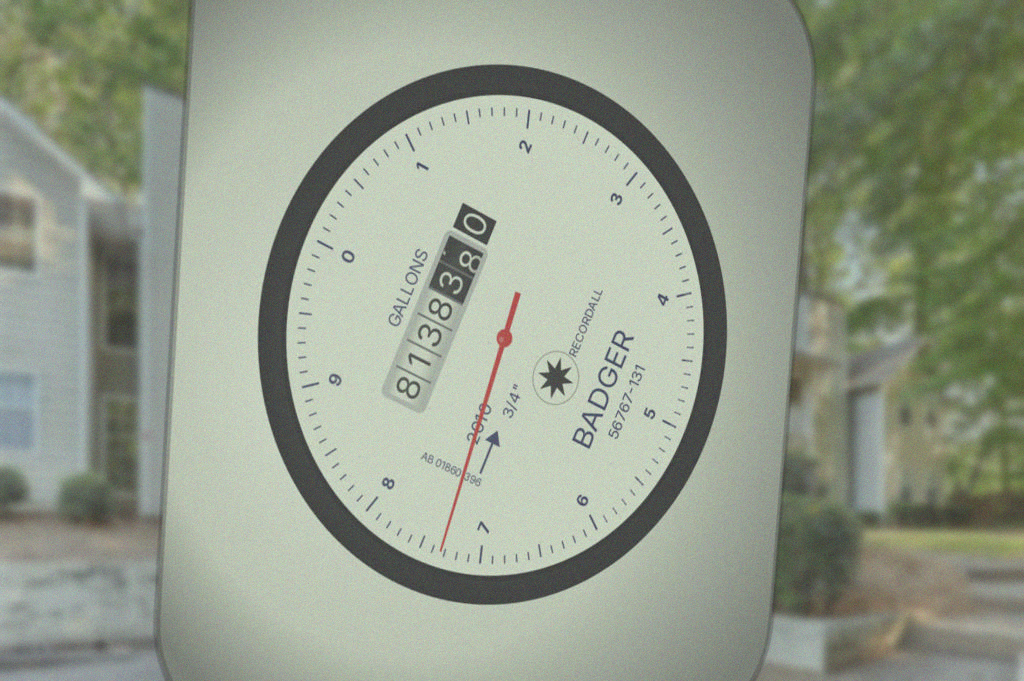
8138377.3; gal
